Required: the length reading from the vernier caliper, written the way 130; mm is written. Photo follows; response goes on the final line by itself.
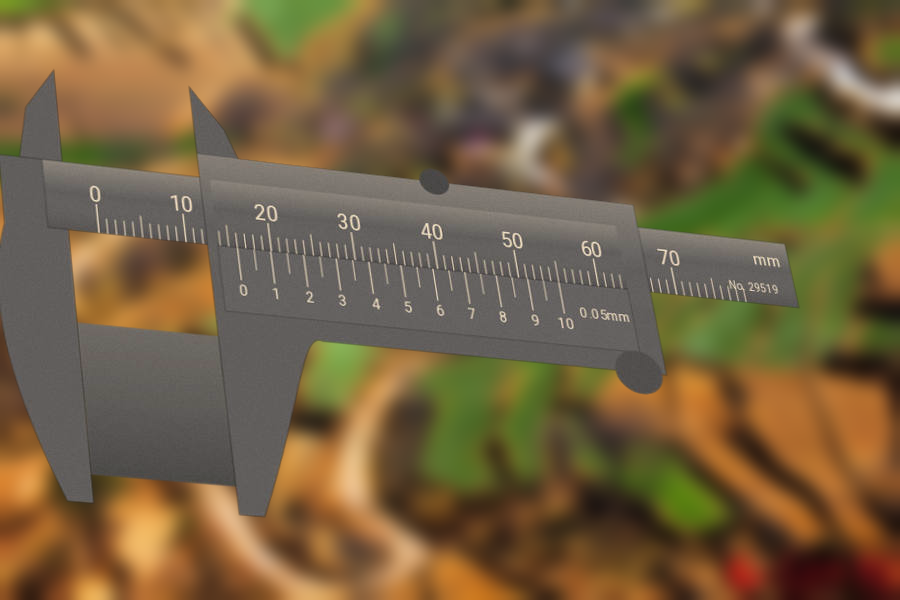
16.0; mm
